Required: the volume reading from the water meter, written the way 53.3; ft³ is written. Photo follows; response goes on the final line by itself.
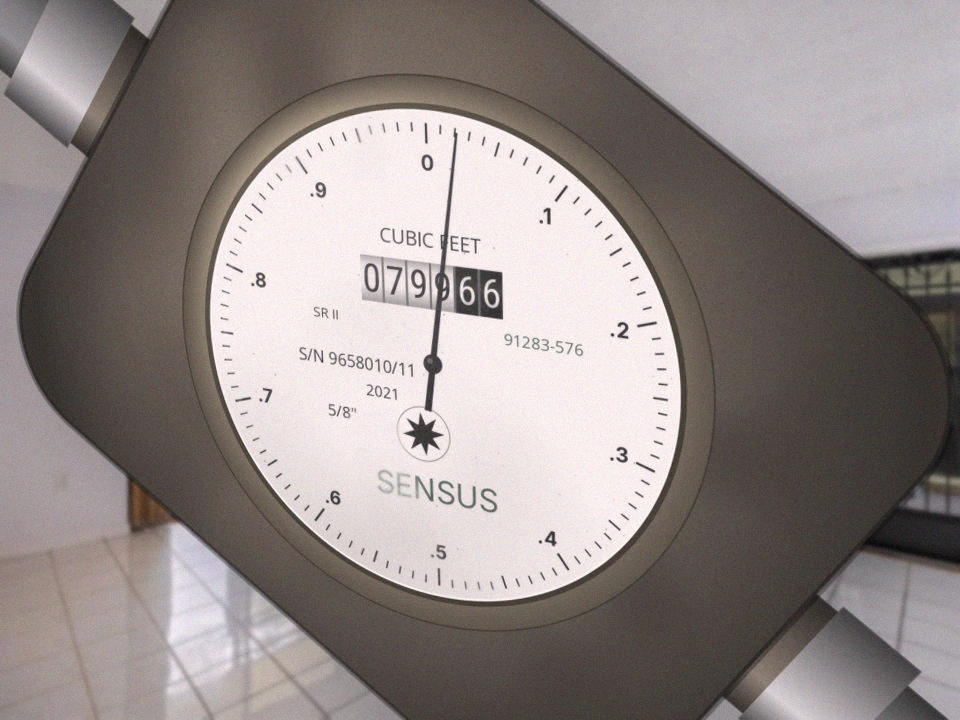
79966.02; ft³
